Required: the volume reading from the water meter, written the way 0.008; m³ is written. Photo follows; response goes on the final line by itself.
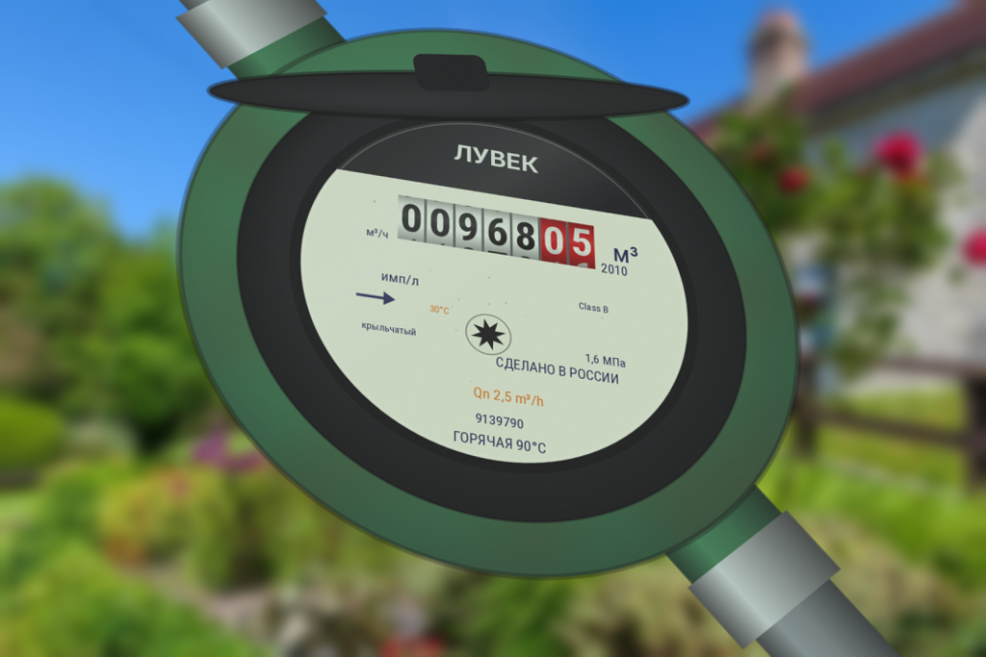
968.05; m³
